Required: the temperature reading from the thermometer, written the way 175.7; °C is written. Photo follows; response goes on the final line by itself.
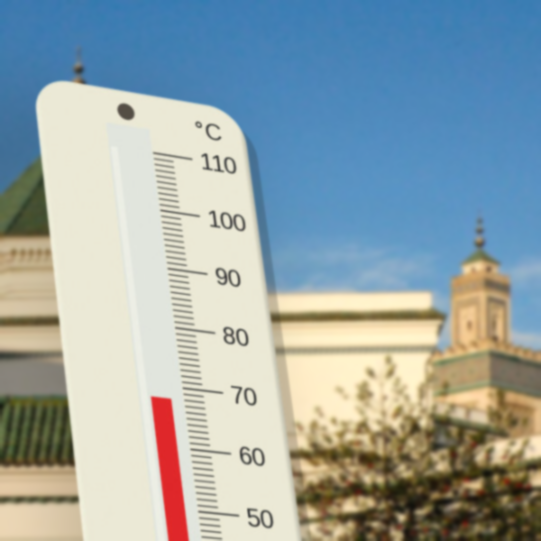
68; °C
